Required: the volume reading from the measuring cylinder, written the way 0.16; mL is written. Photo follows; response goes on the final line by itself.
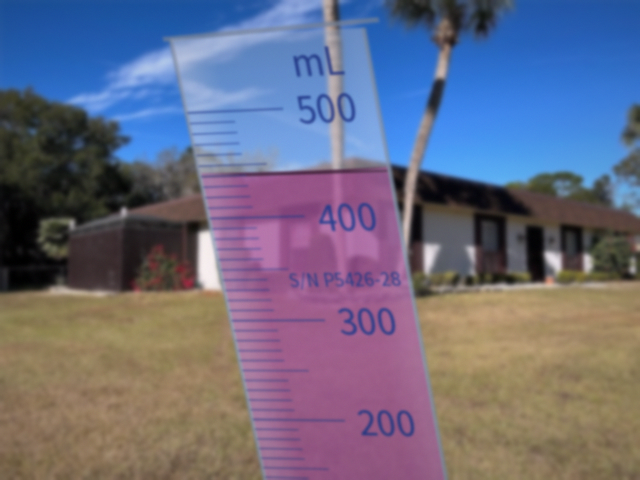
440; mL
